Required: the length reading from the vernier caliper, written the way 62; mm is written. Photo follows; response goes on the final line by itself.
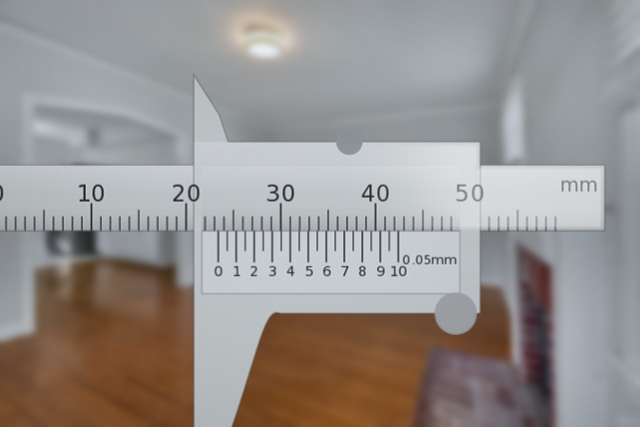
23.4; mm
